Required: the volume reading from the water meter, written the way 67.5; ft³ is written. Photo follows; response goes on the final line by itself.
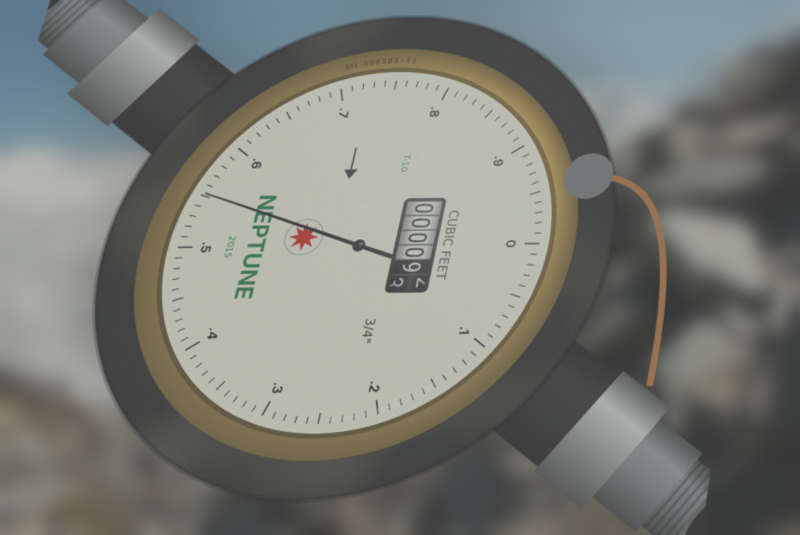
92.55; ft³
